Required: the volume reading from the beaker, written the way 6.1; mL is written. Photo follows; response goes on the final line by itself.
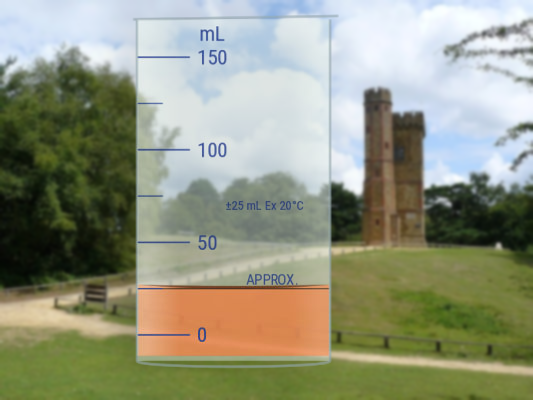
25; mL
